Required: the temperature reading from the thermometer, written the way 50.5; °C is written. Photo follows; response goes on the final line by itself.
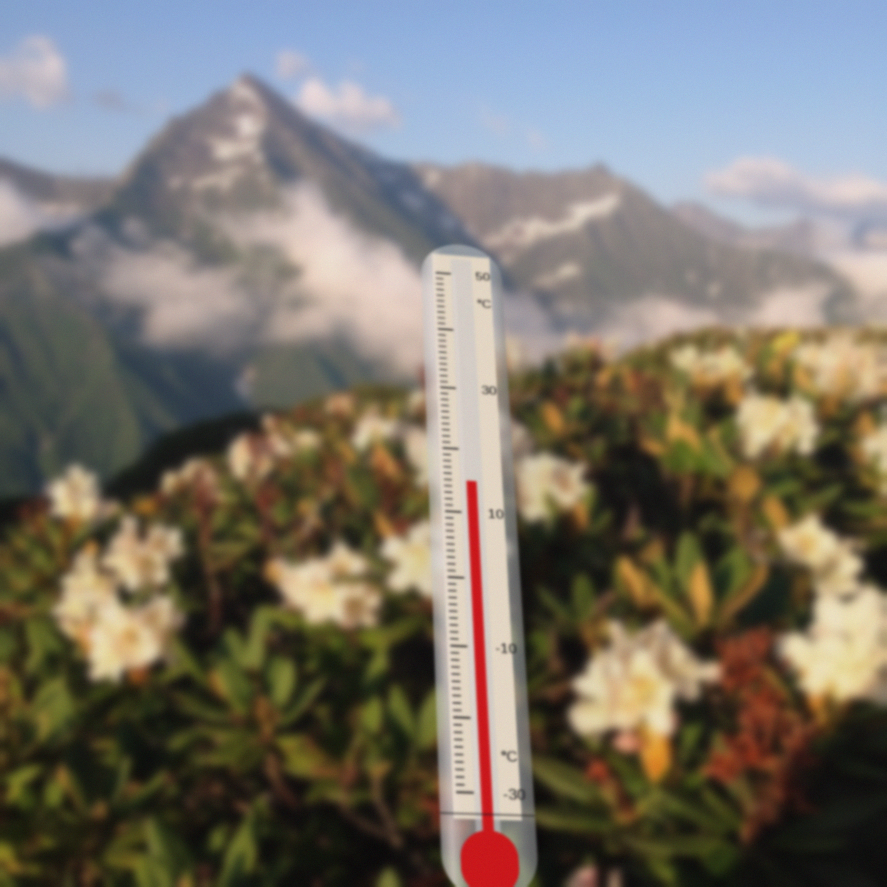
15; °C
